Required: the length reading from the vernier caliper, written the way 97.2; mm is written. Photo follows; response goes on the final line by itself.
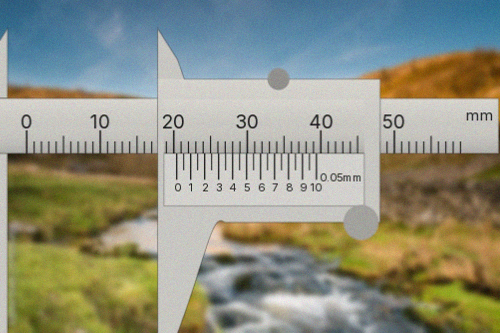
20.4; mm
